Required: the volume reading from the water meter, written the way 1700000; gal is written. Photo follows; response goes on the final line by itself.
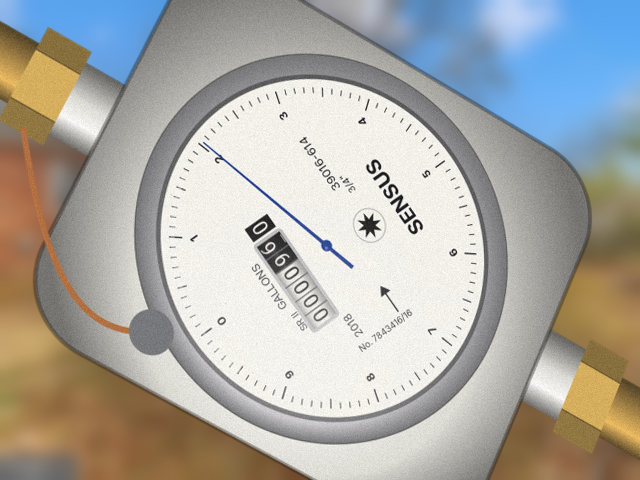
962.0; gal
